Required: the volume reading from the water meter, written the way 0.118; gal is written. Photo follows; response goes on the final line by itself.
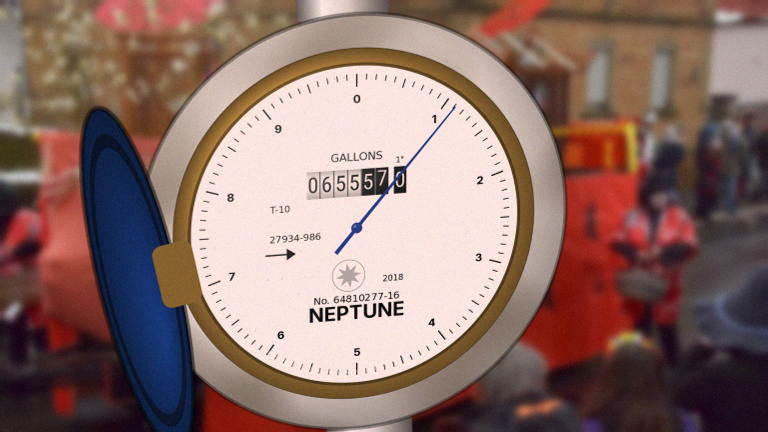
655571.1; gal
